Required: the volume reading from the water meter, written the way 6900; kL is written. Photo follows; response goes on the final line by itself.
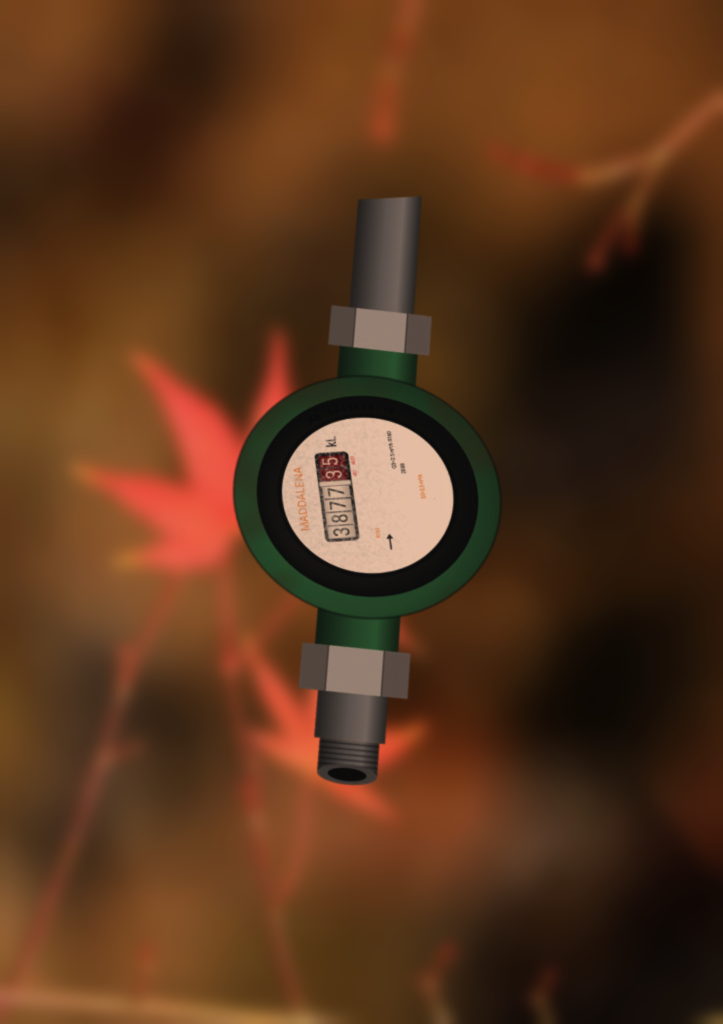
3877.35; kL
